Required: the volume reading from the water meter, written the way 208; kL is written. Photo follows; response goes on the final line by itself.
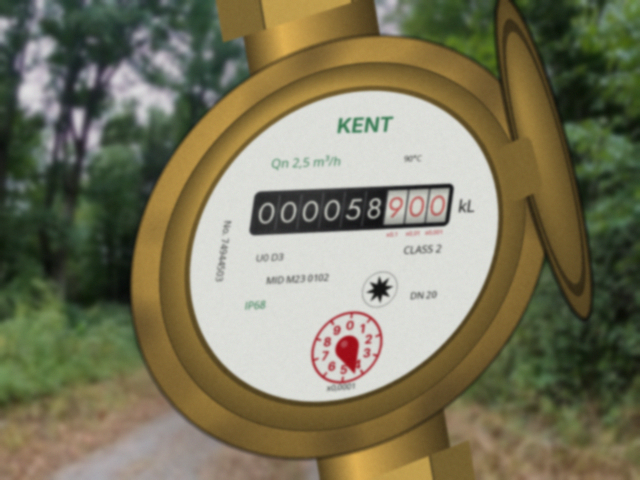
58.9004; kL
